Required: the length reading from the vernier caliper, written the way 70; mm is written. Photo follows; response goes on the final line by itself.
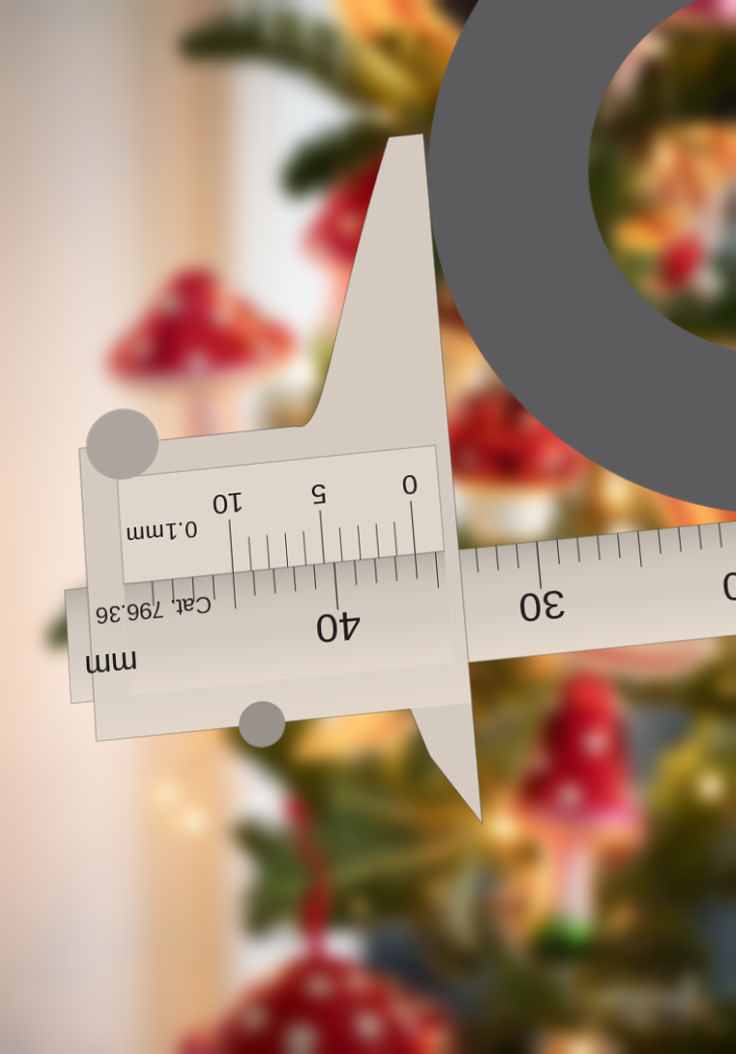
36.0; mm
